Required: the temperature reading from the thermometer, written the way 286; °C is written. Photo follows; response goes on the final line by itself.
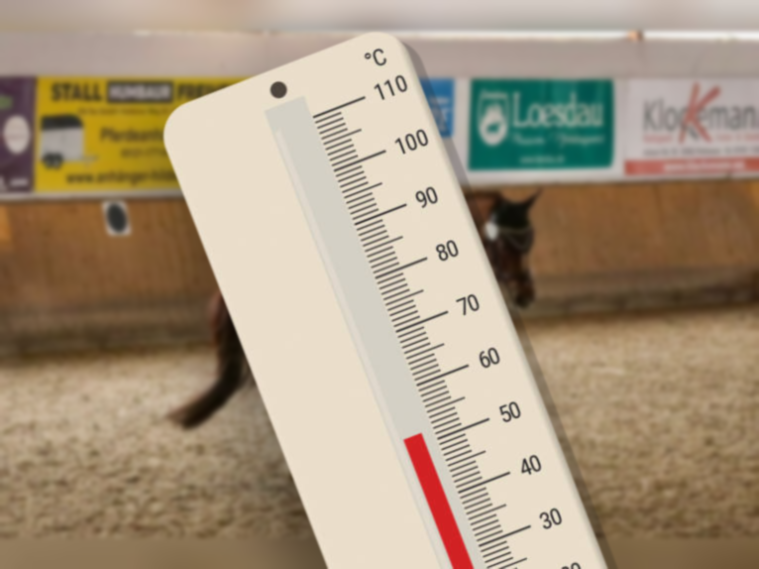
52; °C
